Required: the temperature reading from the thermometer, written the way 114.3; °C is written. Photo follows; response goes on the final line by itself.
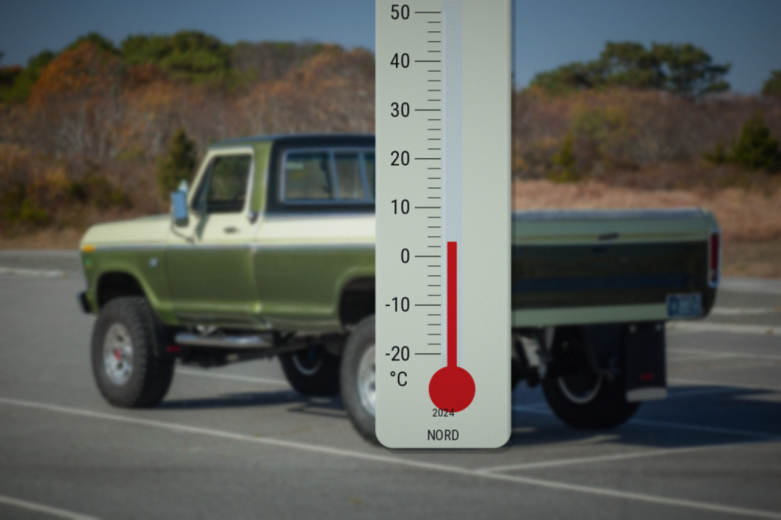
3; °C
